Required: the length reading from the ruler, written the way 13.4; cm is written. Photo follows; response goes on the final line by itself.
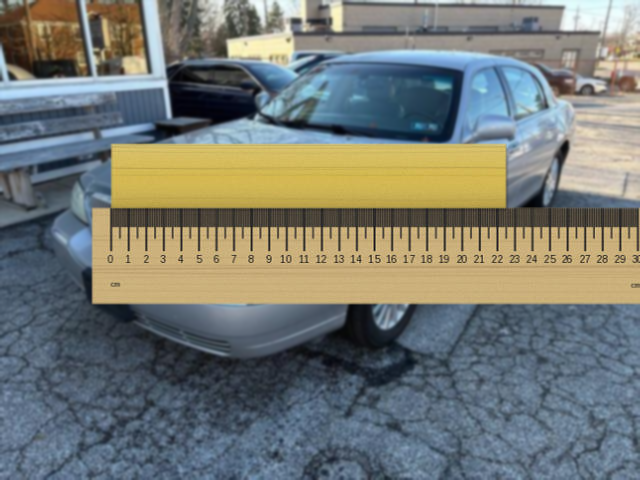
22.5; cm
